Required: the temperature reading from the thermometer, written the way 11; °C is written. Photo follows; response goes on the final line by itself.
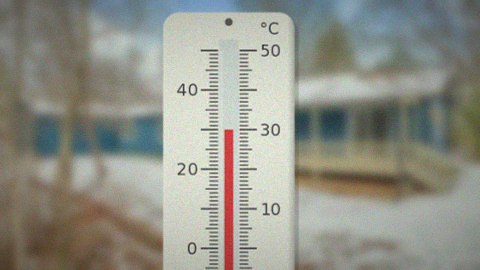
30; °C
